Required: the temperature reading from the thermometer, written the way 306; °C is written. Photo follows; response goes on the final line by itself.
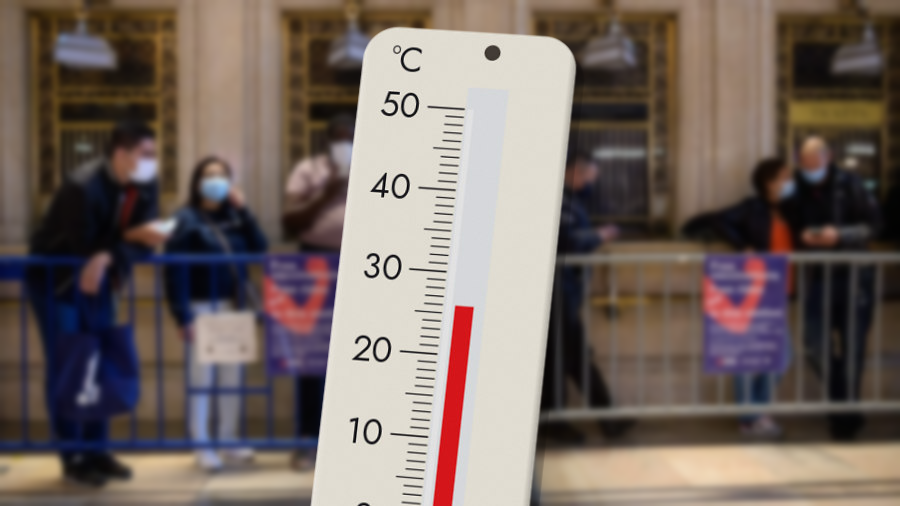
26; °C
